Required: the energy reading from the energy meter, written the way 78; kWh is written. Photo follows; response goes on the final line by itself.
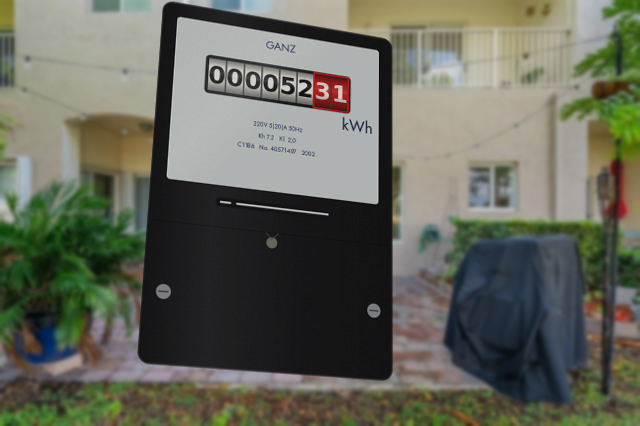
52.31; kWh
